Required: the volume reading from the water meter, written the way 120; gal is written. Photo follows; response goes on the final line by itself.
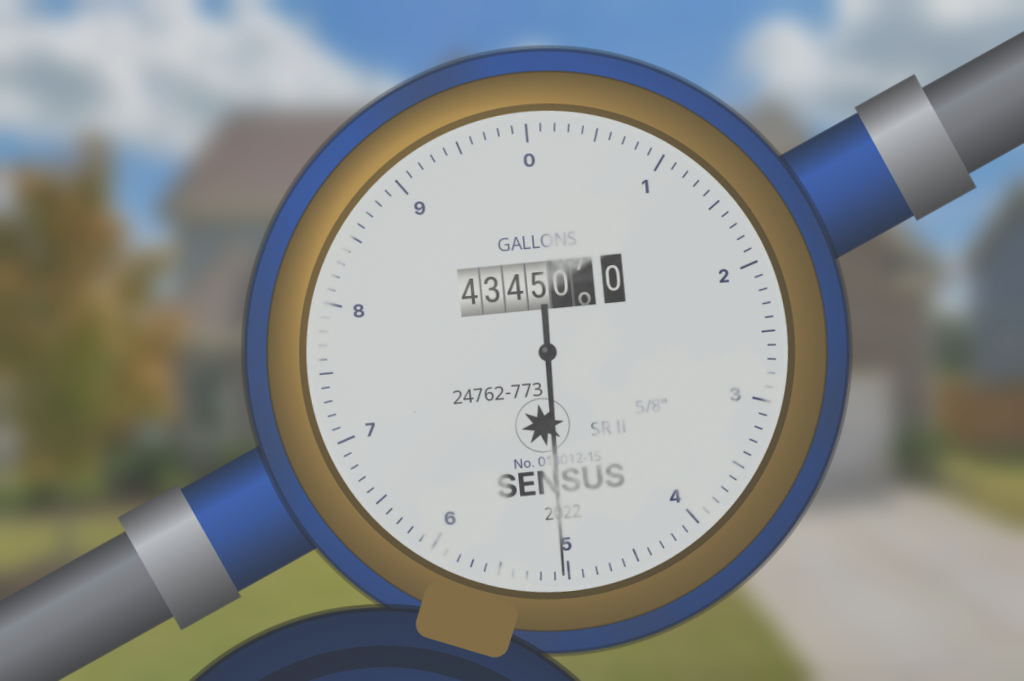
4345075.0; gal
